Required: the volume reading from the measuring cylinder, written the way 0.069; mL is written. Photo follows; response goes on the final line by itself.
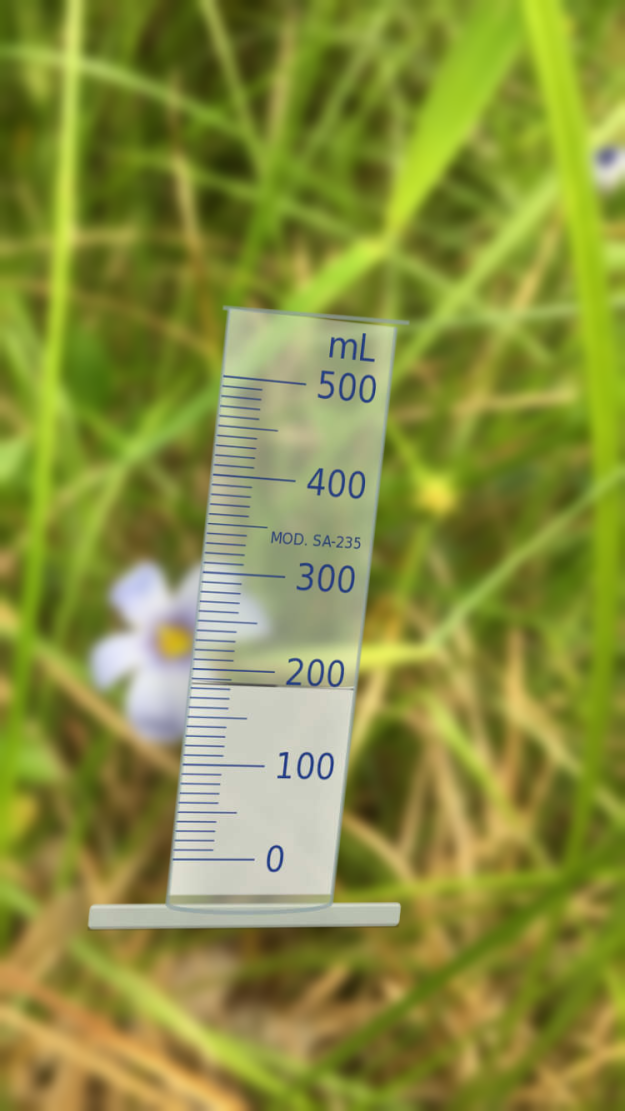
185; mL
